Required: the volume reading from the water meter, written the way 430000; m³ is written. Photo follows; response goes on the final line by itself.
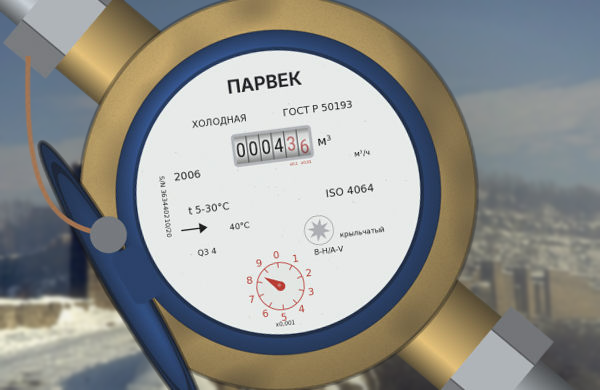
4.358; m³
